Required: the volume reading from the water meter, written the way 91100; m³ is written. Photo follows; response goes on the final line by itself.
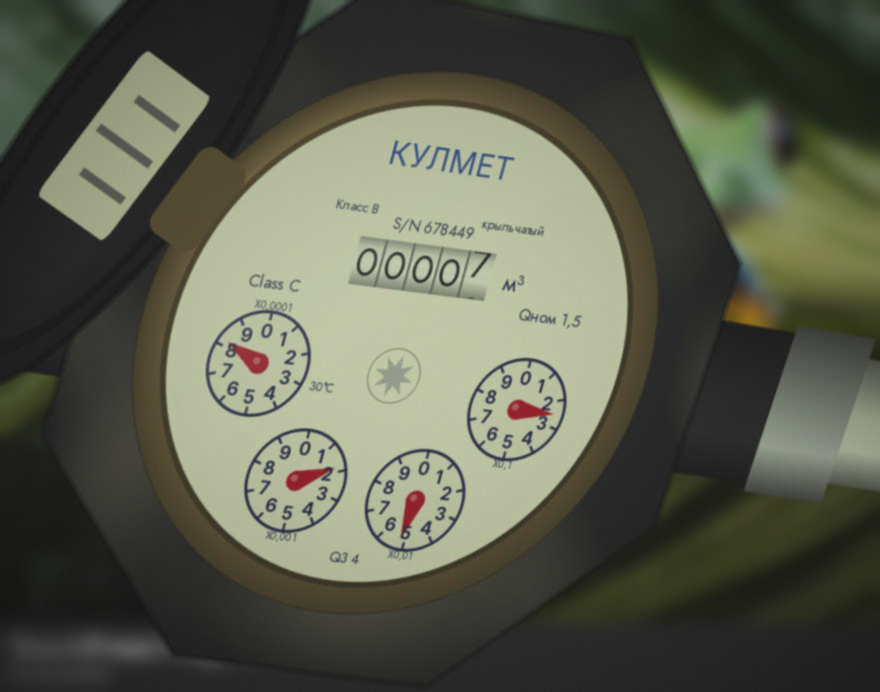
7.2518; m³
